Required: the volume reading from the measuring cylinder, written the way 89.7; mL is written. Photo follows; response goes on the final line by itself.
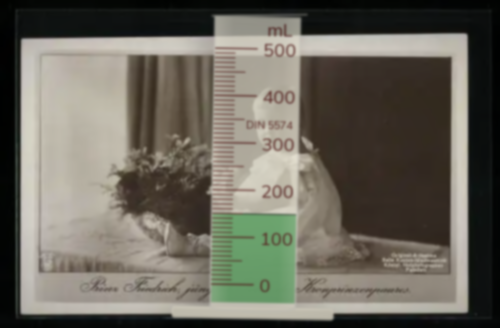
150; mL
